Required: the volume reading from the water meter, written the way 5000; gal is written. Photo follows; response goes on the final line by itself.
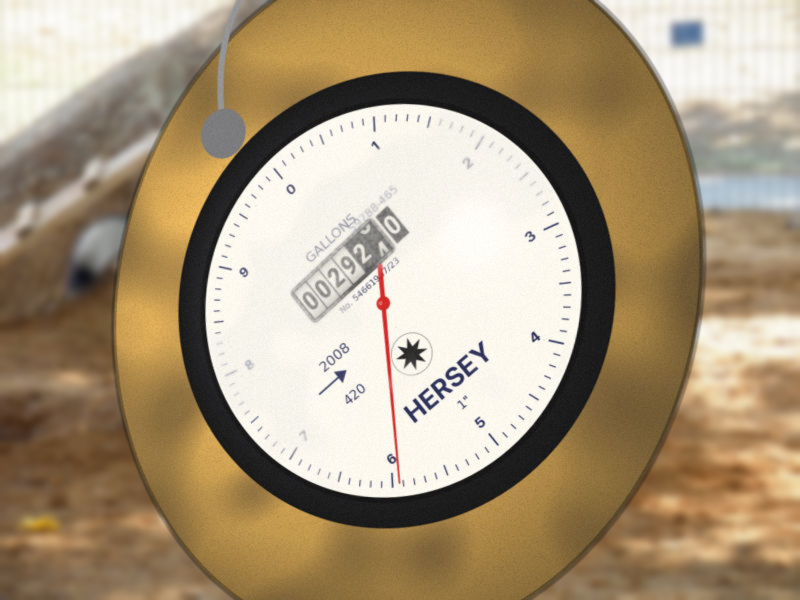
29235.9; gal
